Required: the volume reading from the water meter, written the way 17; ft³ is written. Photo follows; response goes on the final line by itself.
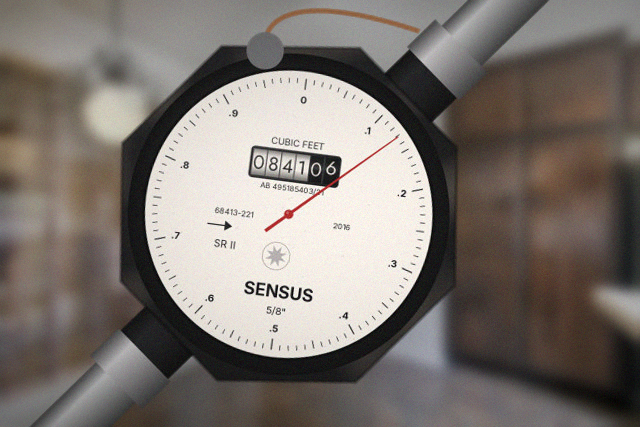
84106.13; ft³
